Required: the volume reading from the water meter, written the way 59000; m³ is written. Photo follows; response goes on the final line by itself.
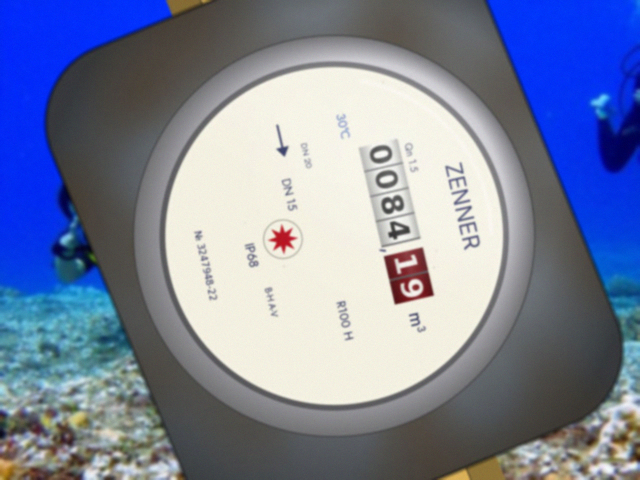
84.19; m³
